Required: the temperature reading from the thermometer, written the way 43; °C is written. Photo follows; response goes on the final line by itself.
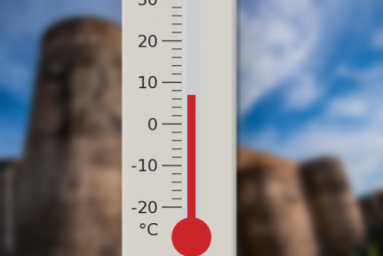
7; °C
